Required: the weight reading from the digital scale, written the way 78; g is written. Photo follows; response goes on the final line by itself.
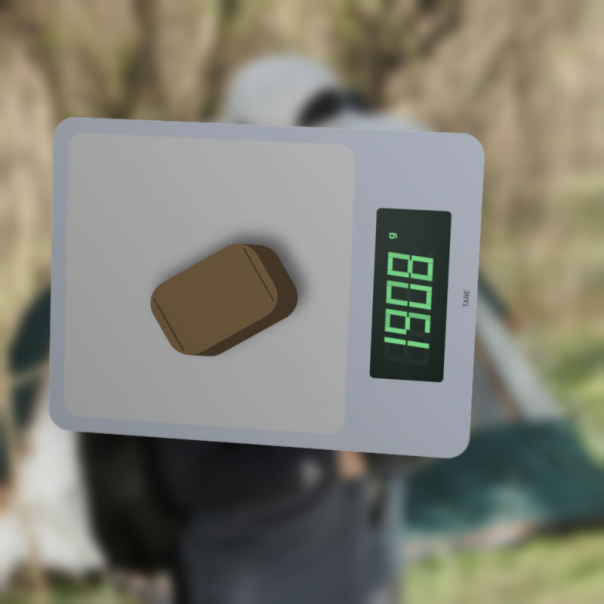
1908; g
